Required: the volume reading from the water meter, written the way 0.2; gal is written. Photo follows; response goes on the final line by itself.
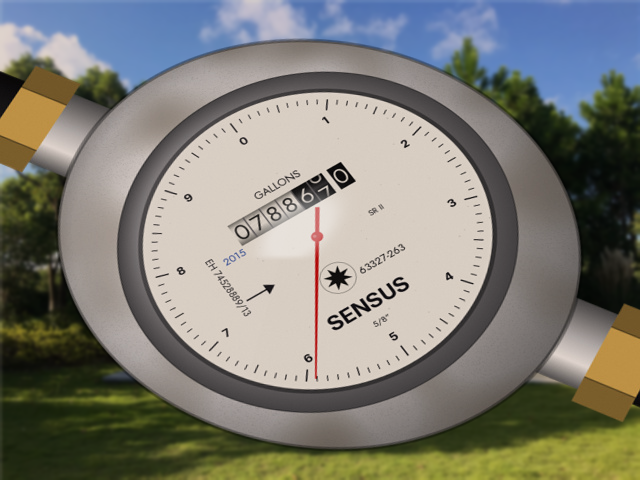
788665.9; gal
